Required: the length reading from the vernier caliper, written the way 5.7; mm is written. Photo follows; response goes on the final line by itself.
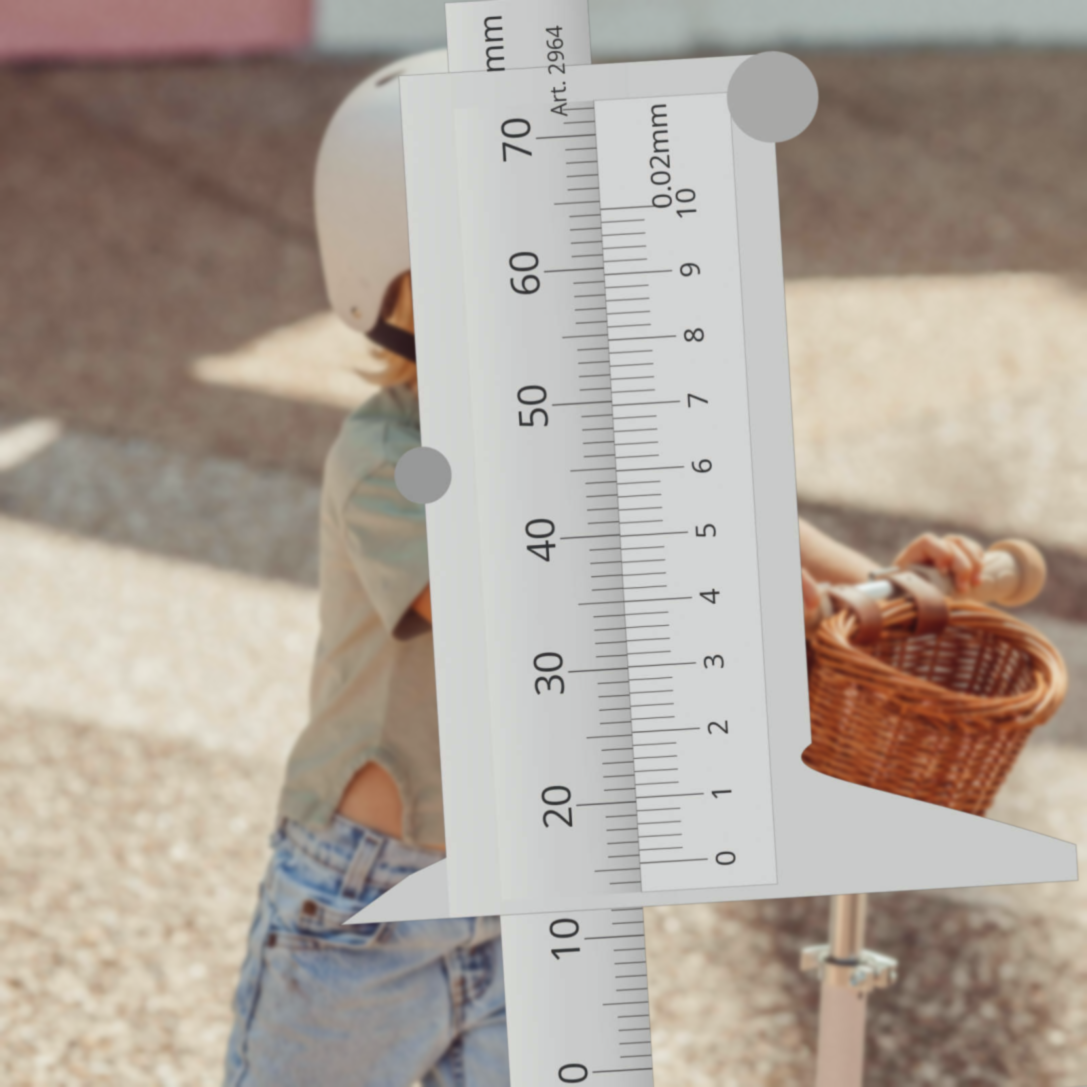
15.4; mm
